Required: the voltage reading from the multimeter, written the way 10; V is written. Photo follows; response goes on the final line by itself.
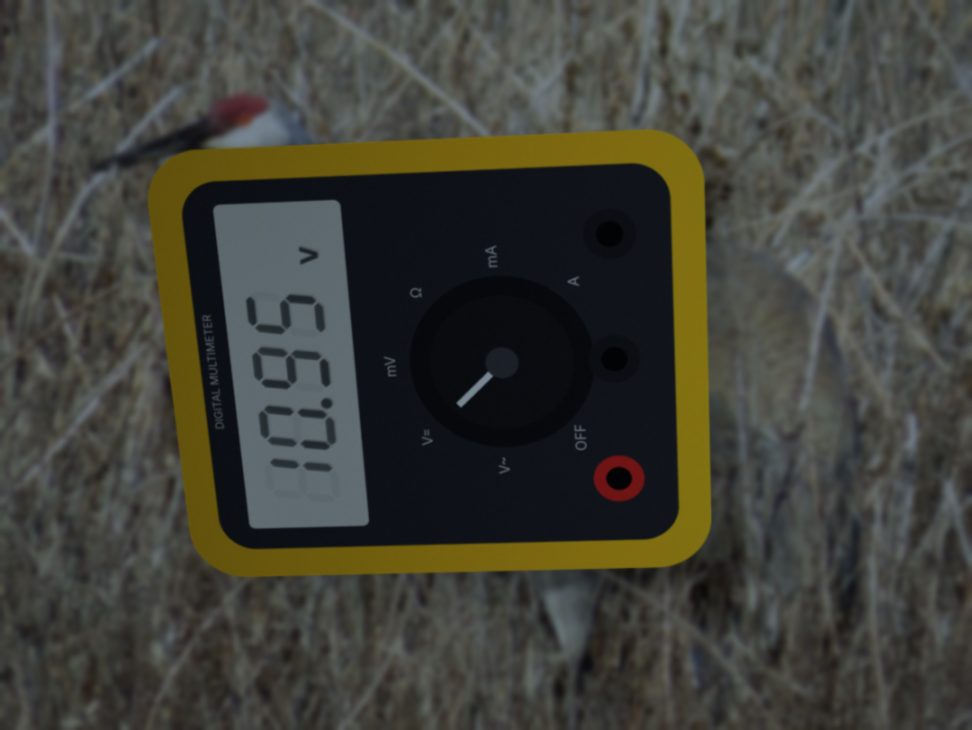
10.95; V
